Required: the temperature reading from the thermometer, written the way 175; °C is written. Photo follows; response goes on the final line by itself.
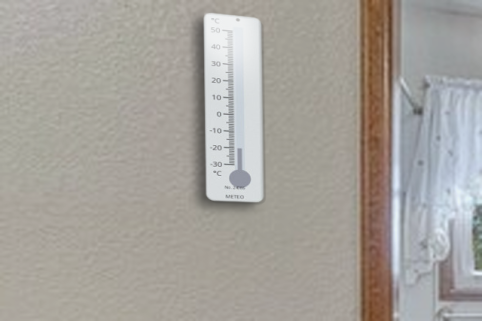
-20; °C
